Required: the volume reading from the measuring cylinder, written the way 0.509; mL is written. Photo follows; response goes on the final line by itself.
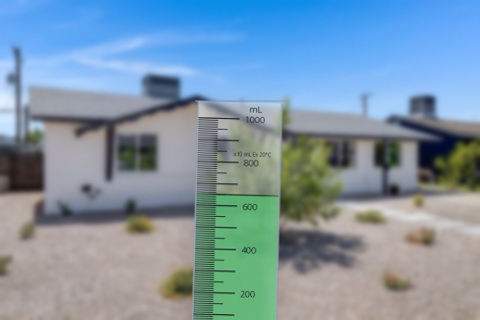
650; mL
